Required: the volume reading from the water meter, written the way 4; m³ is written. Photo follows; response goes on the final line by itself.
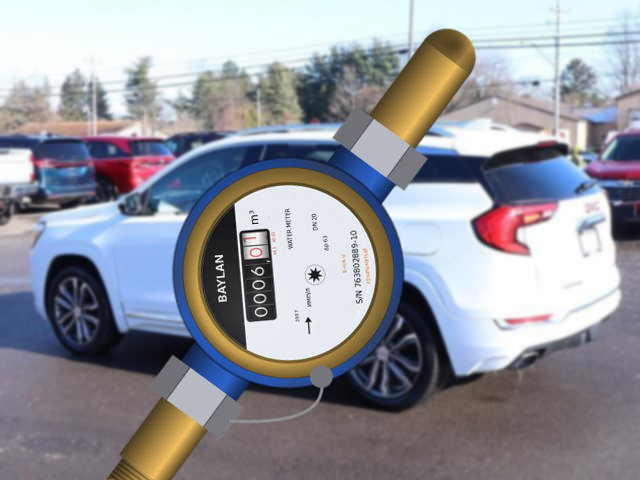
6.01; m³
